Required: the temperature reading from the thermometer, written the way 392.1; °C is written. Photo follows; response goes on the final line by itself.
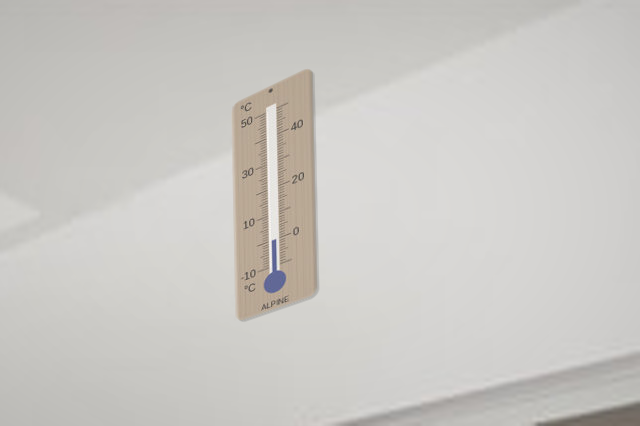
0; °C
